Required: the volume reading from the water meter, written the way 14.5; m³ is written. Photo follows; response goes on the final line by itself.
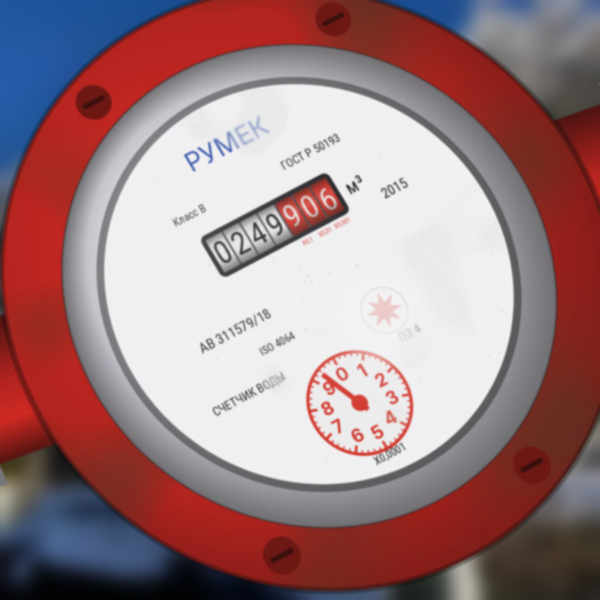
249.9059; m³
